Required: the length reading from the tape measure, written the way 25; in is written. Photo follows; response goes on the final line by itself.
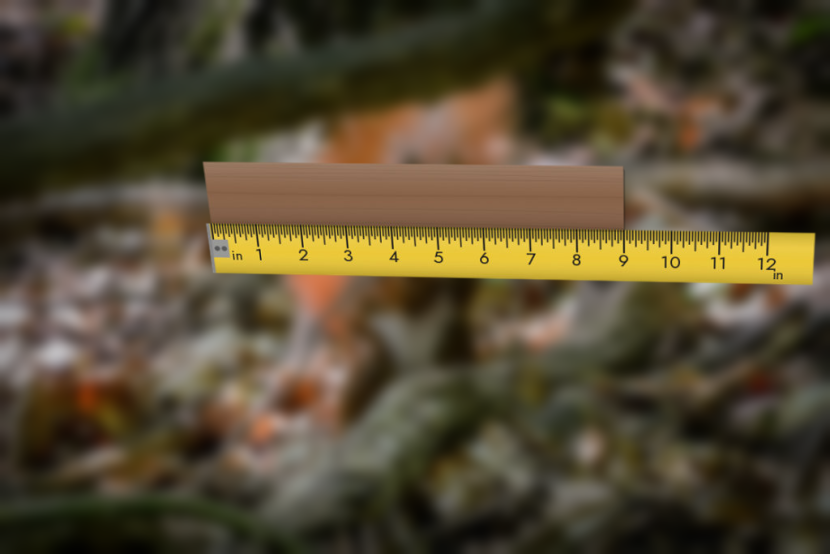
9; in
